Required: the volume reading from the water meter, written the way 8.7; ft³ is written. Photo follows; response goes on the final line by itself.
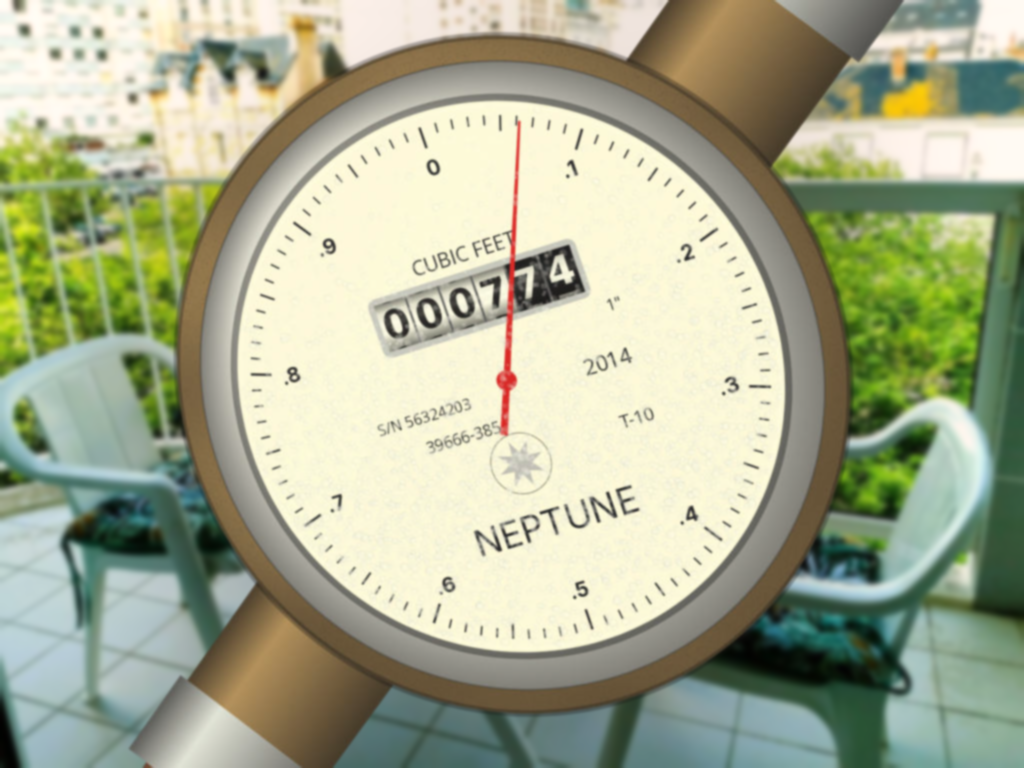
774.06; ft³
